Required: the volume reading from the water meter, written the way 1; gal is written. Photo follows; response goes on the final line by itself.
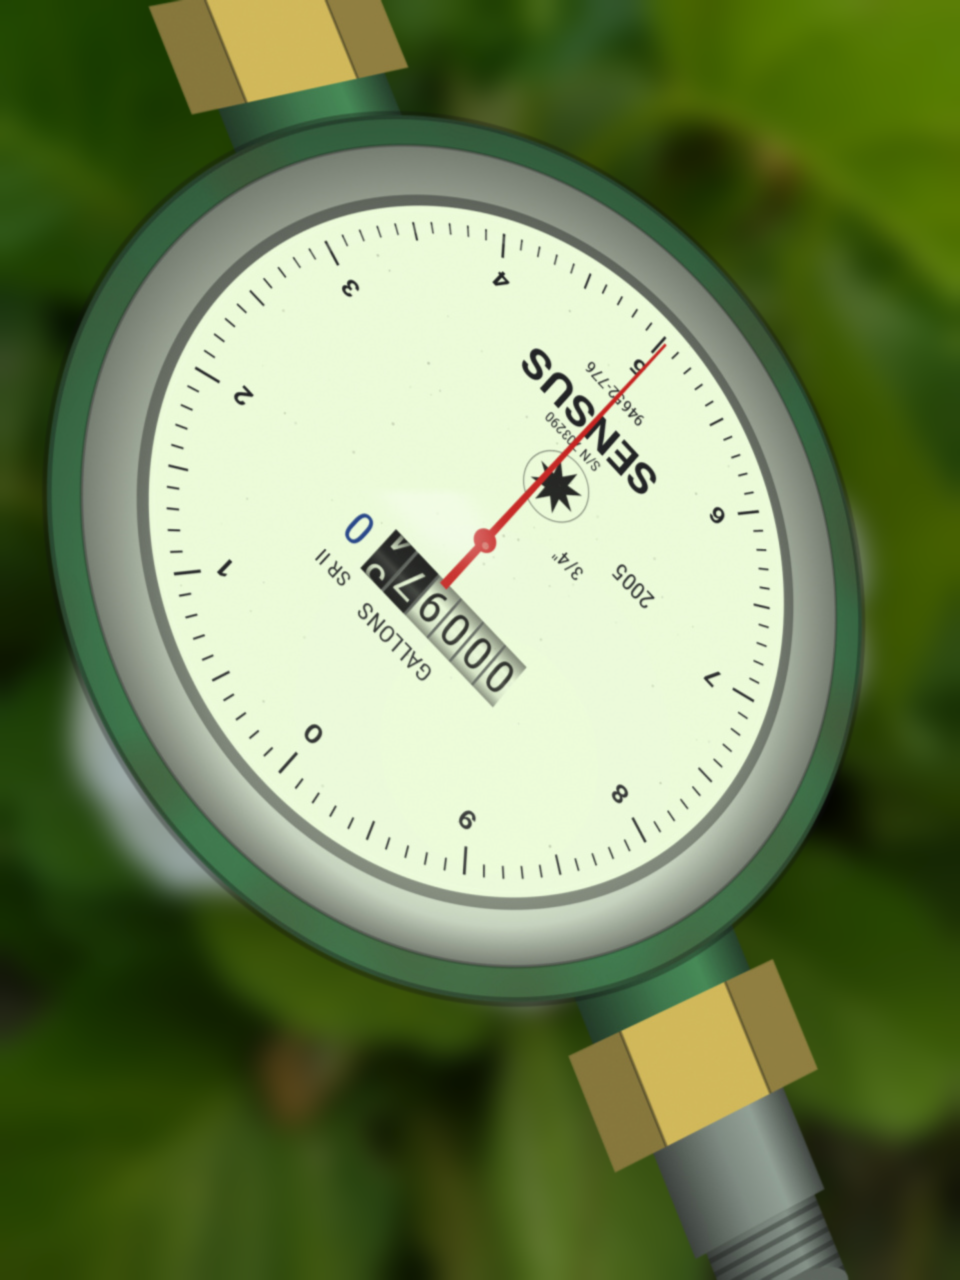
9735.0; gal
